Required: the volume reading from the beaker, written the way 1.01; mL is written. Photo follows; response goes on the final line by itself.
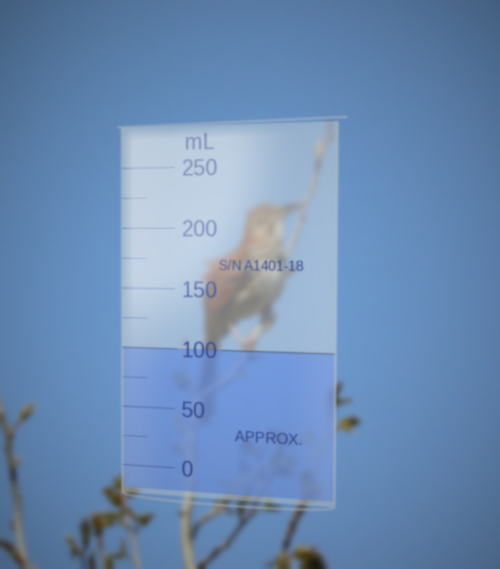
100; mL
